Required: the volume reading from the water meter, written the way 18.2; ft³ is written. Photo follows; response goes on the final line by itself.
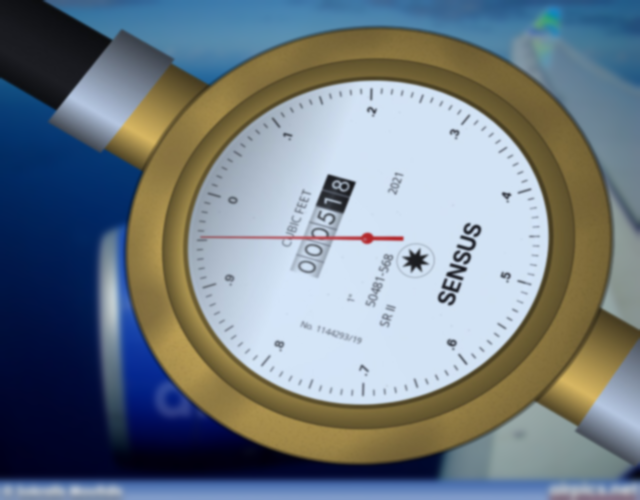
517.95; ft³
